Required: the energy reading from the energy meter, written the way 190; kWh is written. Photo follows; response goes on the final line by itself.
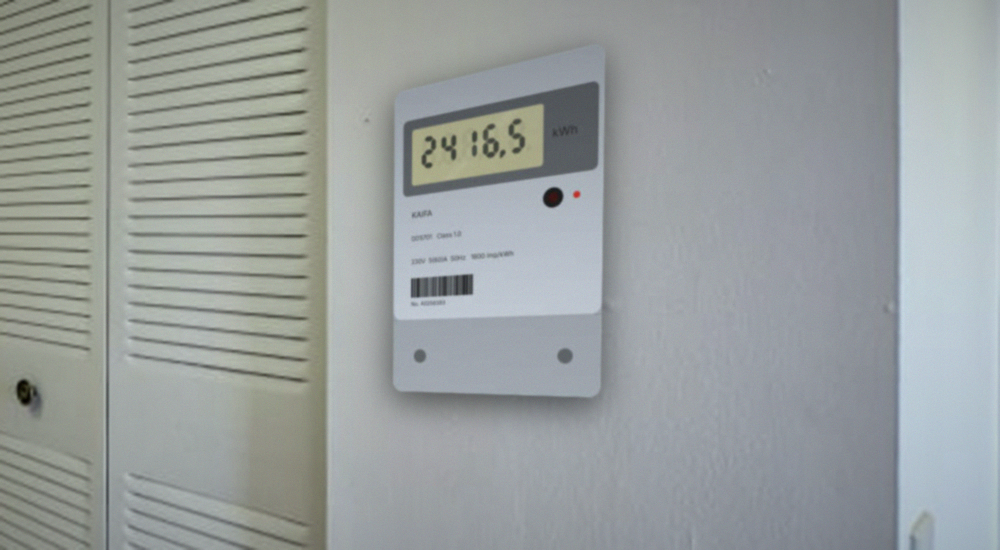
2416.5; kWh
